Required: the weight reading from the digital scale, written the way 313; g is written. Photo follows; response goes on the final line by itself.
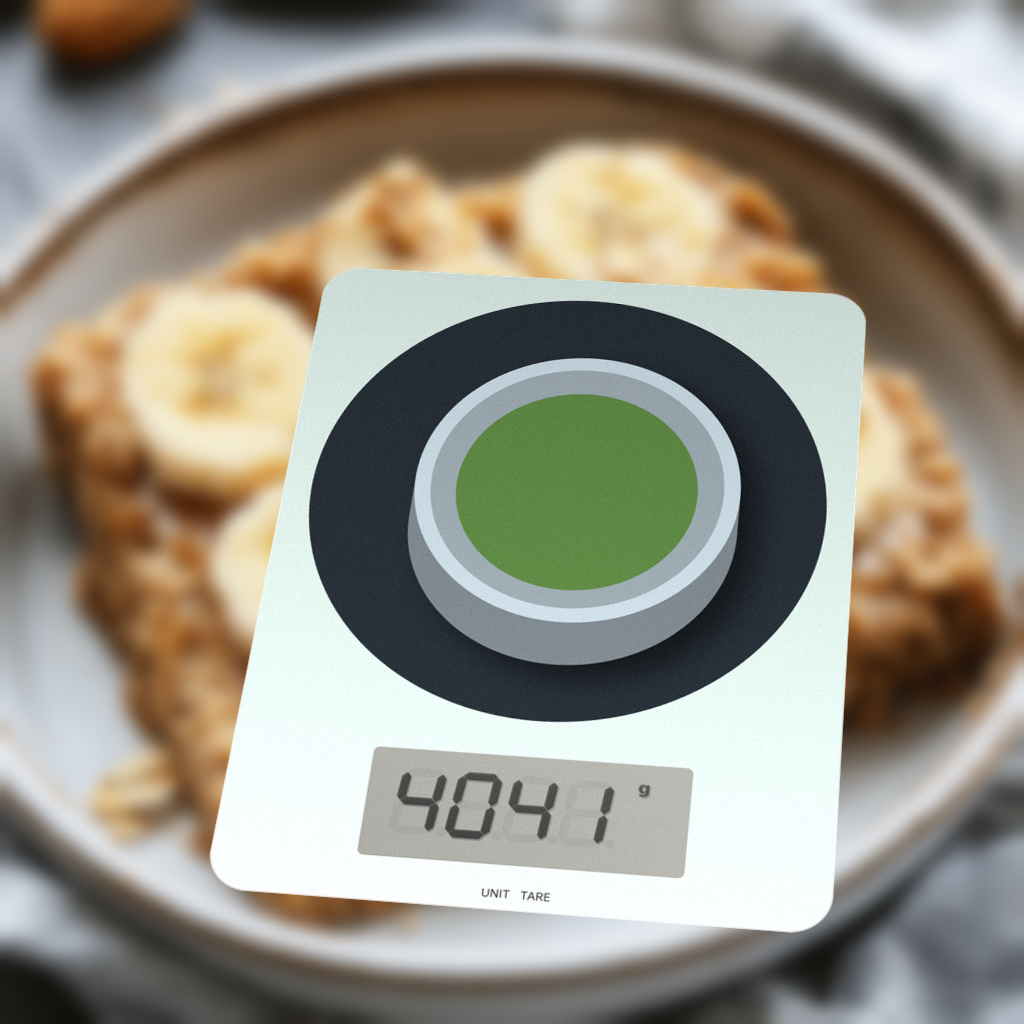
4041; g
